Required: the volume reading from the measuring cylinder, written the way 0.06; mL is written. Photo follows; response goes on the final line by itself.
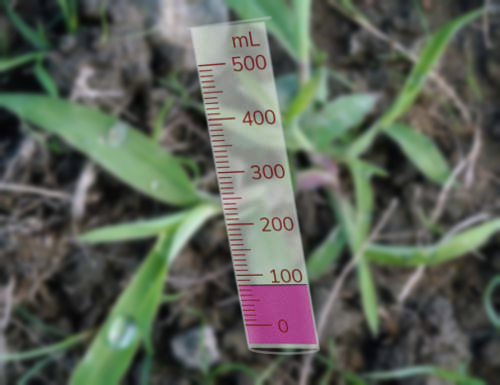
80; mL
